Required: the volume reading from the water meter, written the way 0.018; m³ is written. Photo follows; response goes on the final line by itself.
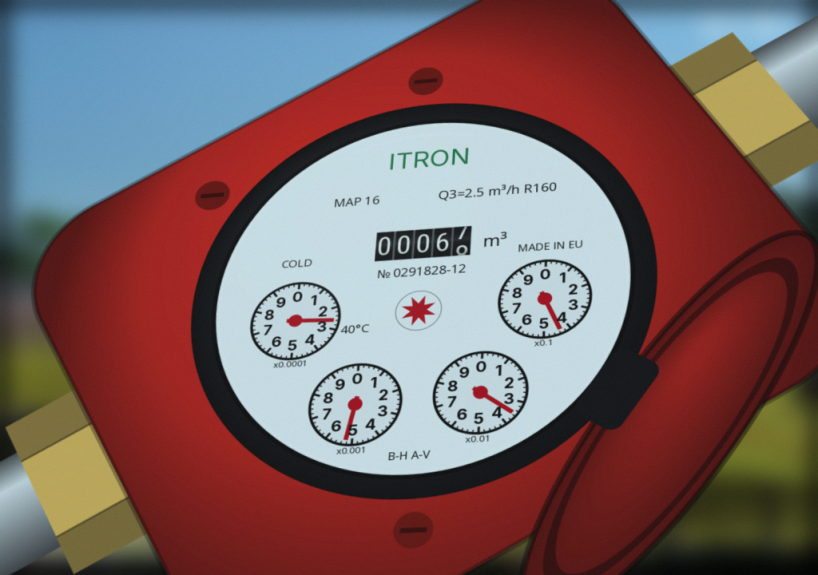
67.4352; m³
